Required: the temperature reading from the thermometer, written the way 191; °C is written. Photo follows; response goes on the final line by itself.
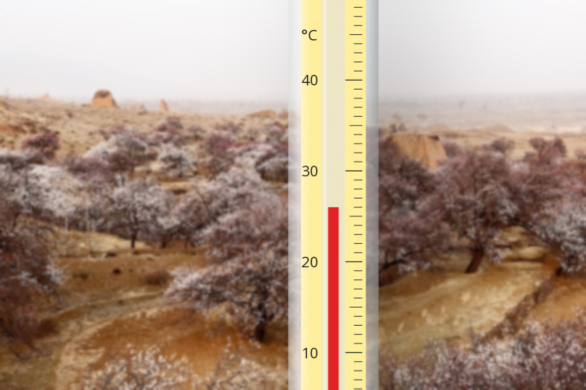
26; °C
